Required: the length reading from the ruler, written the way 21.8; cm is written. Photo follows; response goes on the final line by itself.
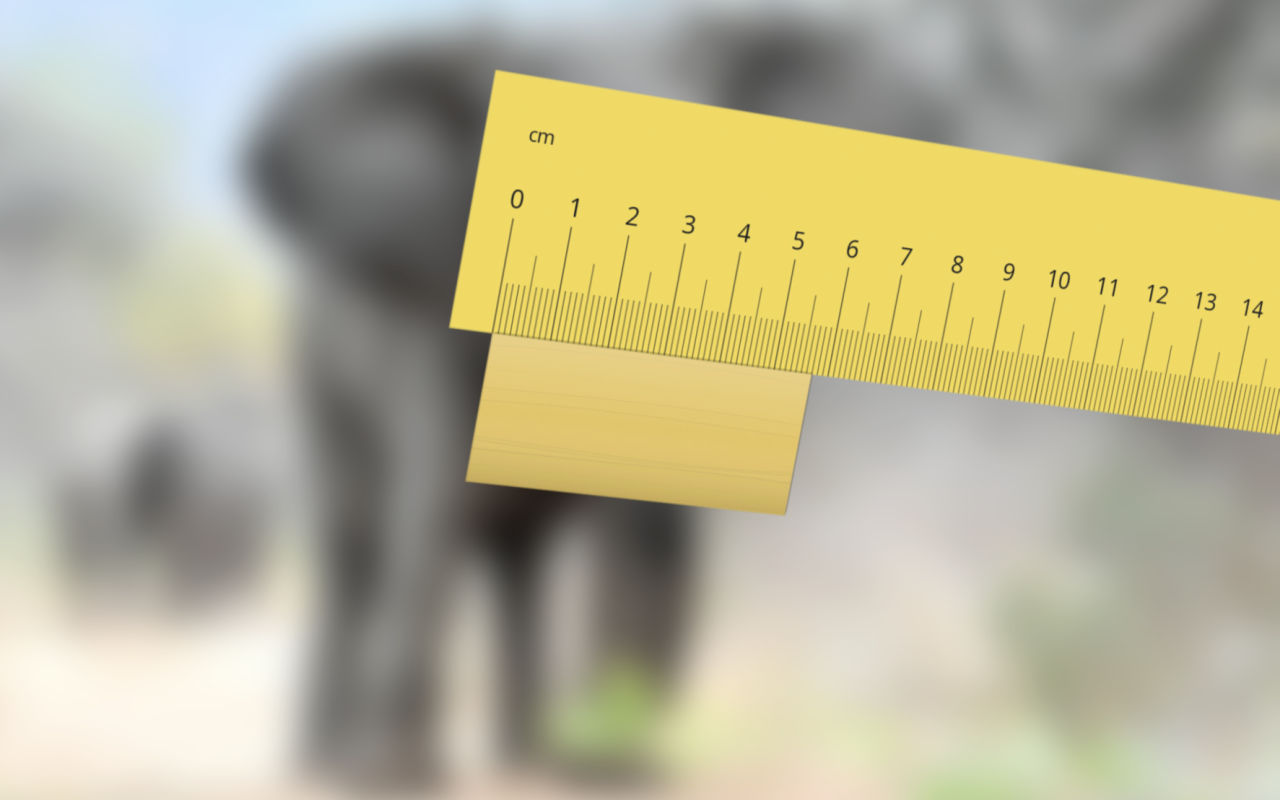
5.7; cm
